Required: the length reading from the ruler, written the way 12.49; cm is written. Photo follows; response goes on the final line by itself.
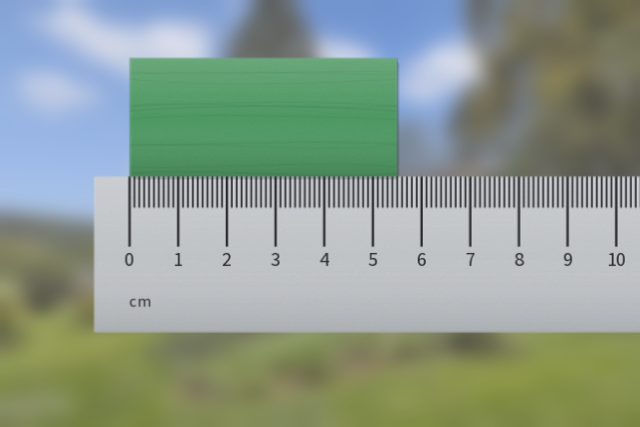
5.5; cm
